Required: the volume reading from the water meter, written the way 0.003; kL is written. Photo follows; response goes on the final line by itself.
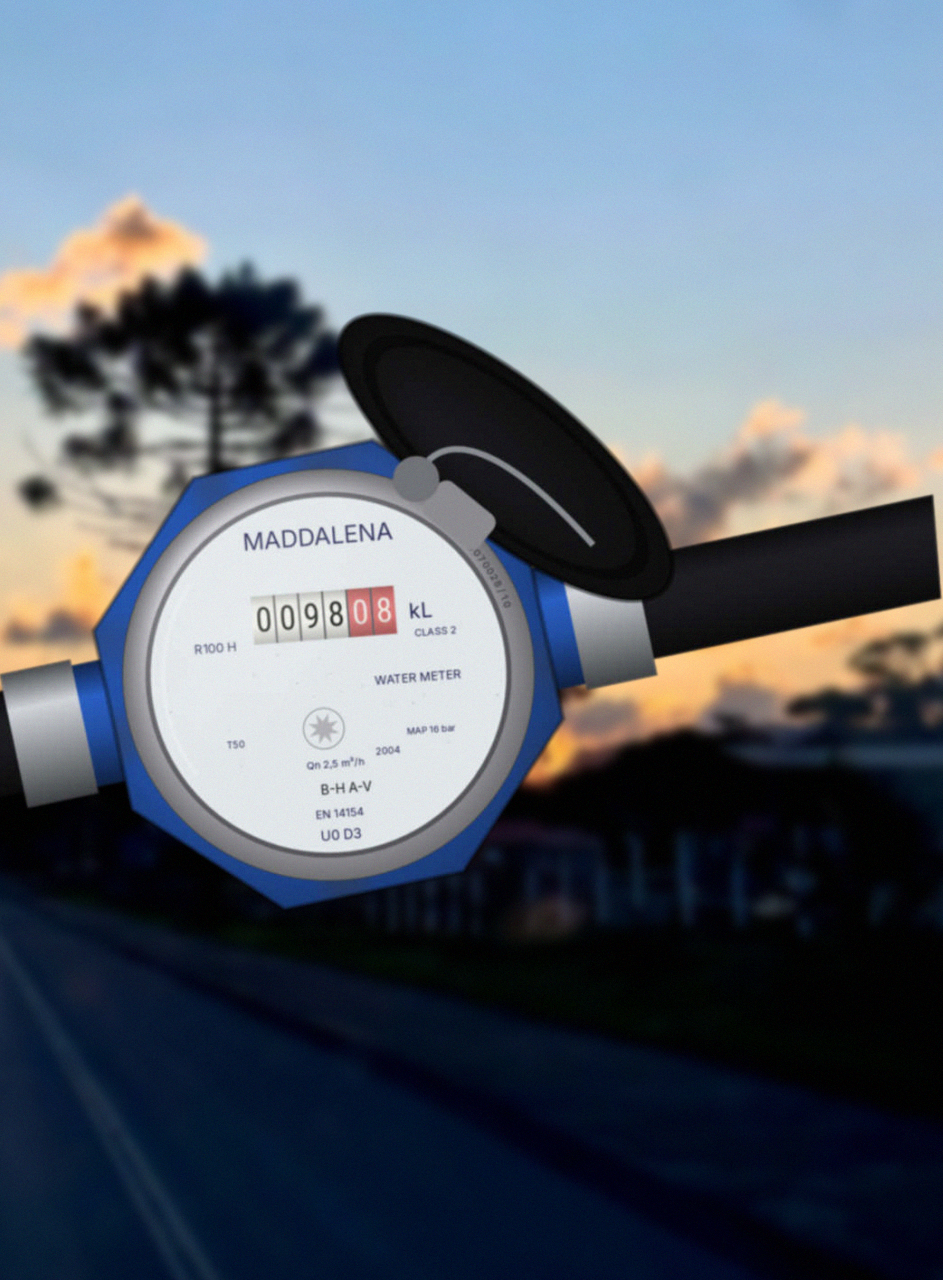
98.08; kL
